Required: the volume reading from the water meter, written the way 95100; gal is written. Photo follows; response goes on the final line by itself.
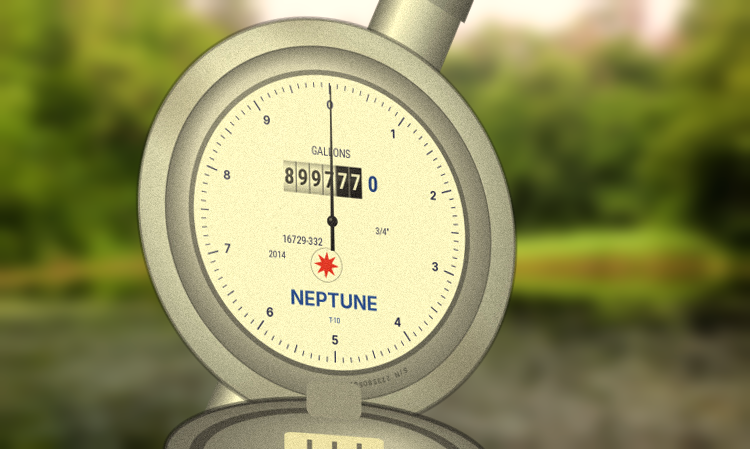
8997770.0; gal
